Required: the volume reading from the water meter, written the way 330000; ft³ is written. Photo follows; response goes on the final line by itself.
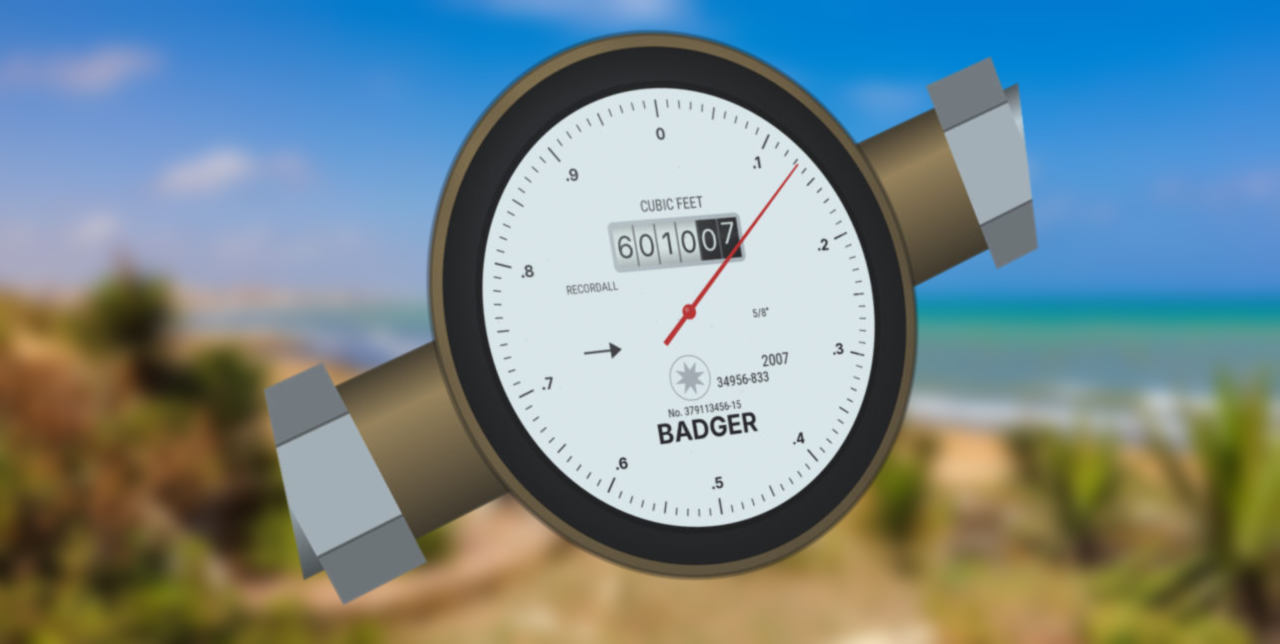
601007.13; ft³
